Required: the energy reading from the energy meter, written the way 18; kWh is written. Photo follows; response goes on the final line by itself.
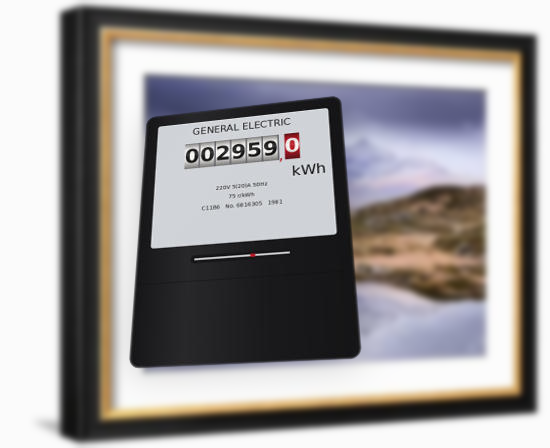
2959.0; kWh
